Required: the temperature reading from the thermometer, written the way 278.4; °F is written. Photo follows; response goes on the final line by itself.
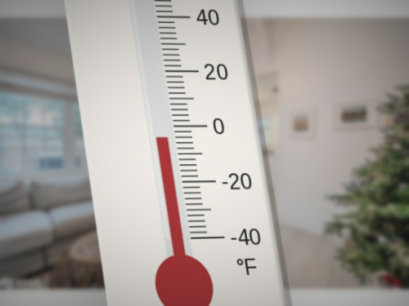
-4; °F
